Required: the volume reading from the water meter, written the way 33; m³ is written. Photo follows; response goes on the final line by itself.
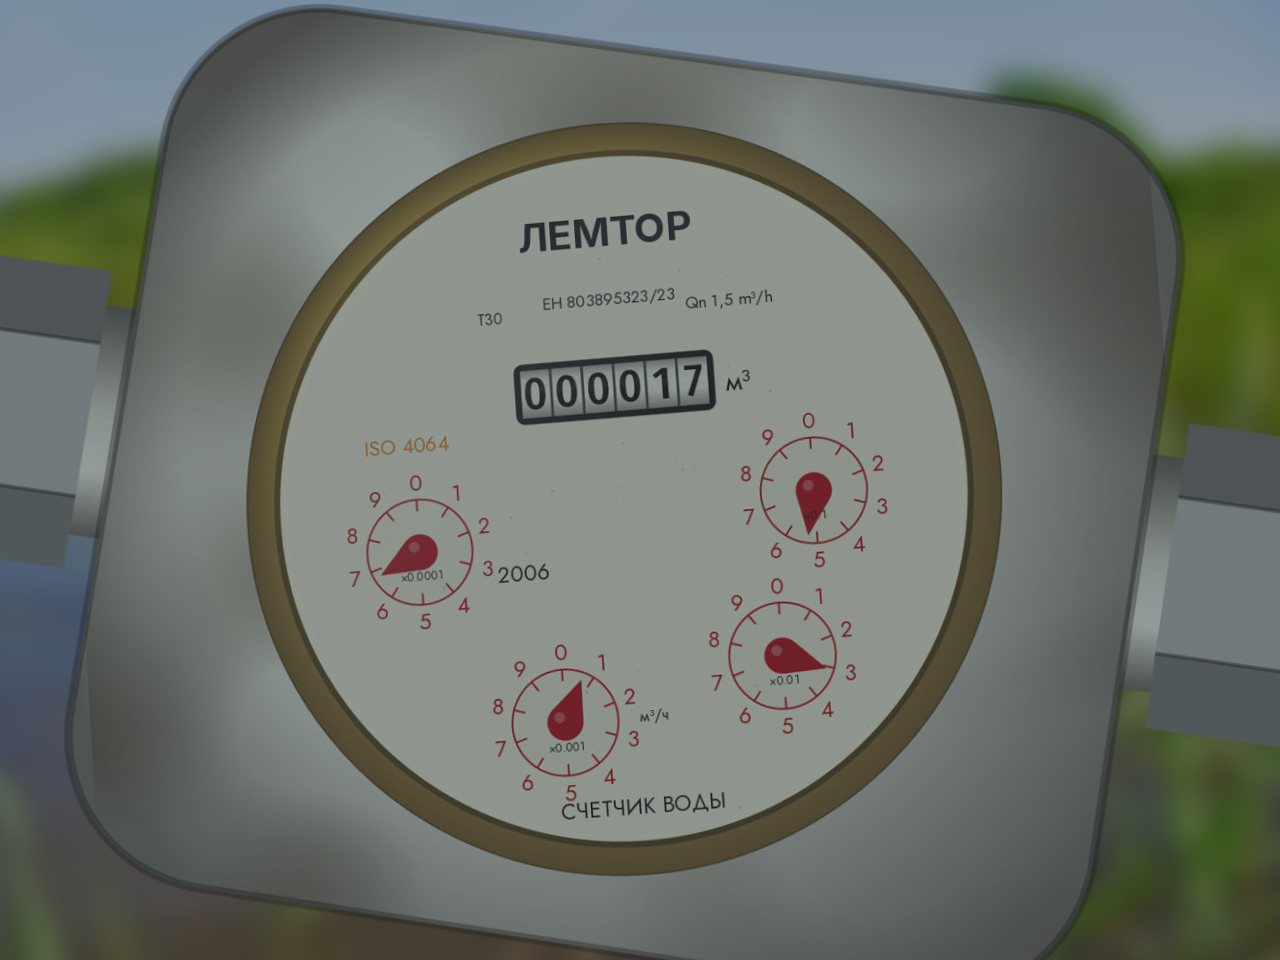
17.5306; m³
